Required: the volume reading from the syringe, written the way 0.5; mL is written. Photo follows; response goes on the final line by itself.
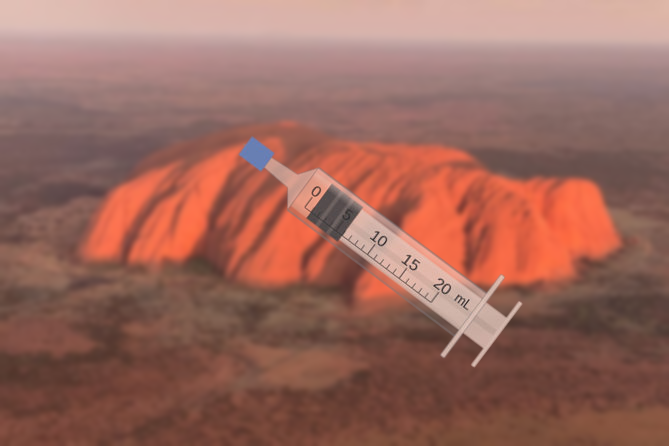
1; mL
